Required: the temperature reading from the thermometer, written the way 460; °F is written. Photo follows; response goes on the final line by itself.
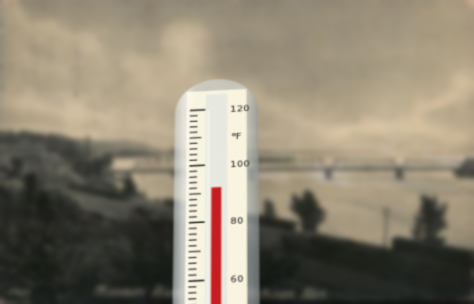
92; °F
